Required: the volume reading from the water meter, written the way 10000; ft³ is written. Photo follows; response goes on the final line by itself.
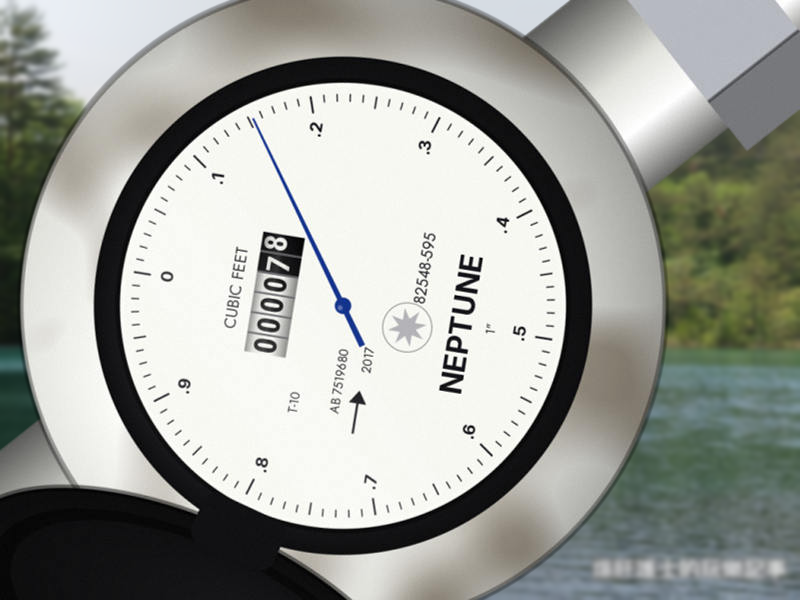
78.15; ft³
